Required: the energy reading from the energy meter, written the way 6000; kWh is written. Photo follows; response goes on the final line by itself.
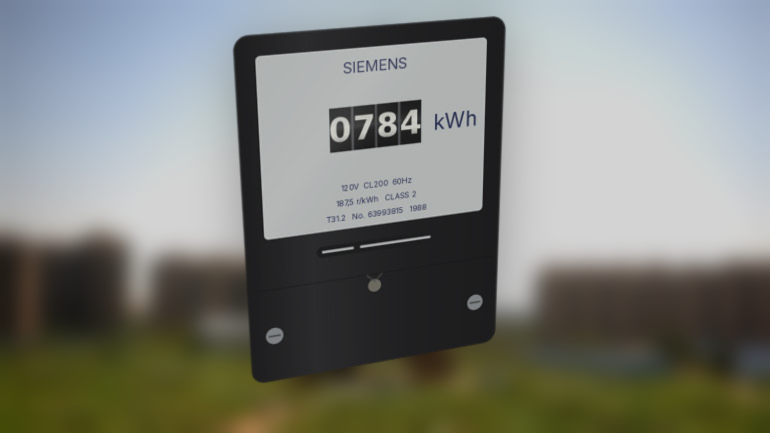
784; kWh
